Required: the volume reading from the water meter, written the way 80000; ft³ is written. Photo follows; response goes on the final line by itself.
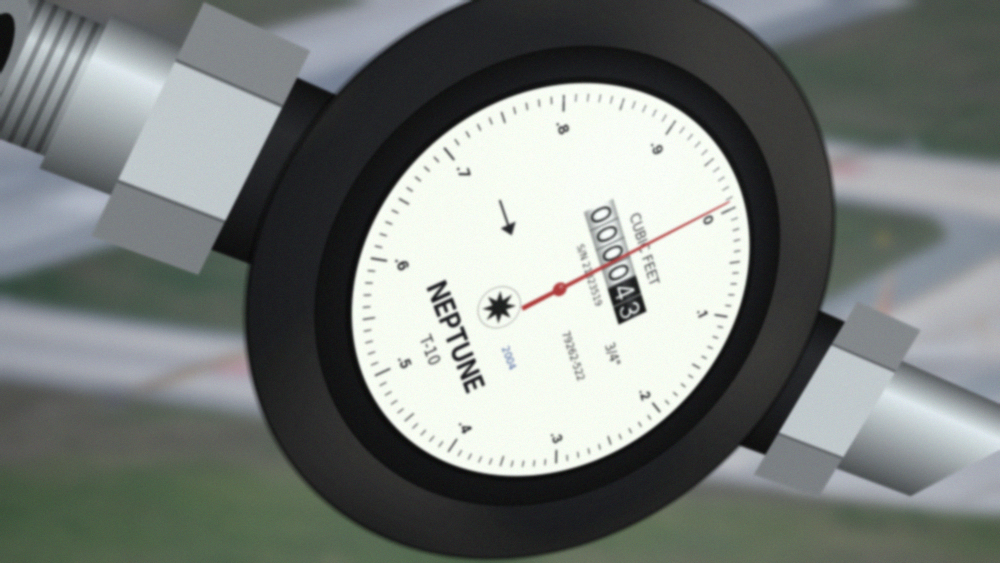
42.99; ft³
